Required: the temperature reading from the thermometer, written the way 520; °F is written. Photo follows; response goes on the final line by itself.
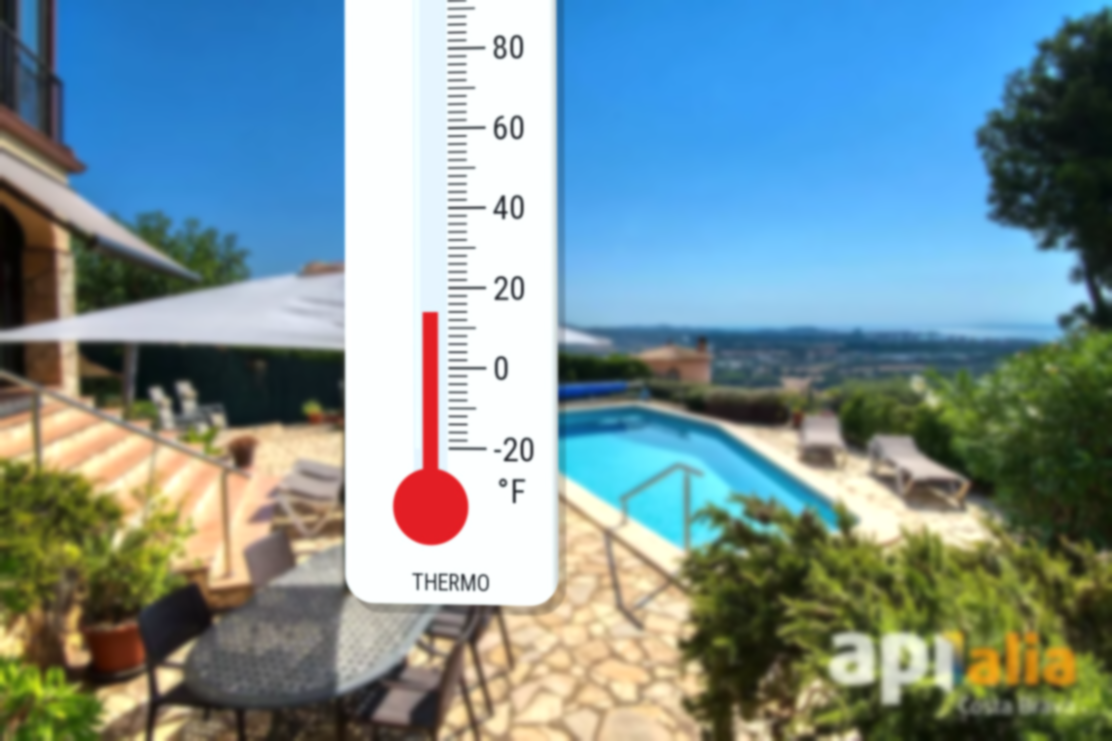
14; °F
